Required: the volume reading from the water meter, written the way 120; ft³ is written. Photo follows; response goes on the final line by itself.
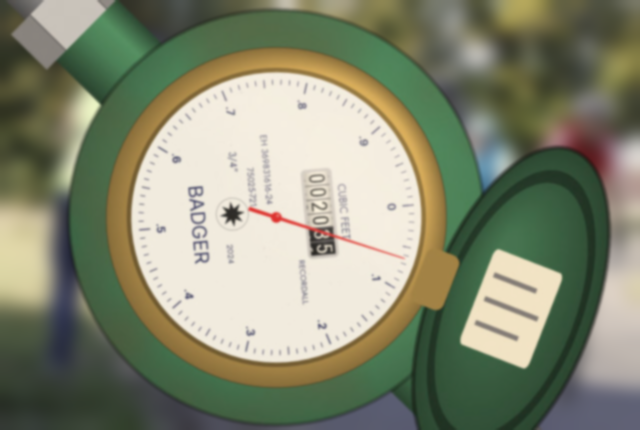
2035.06; ft³
